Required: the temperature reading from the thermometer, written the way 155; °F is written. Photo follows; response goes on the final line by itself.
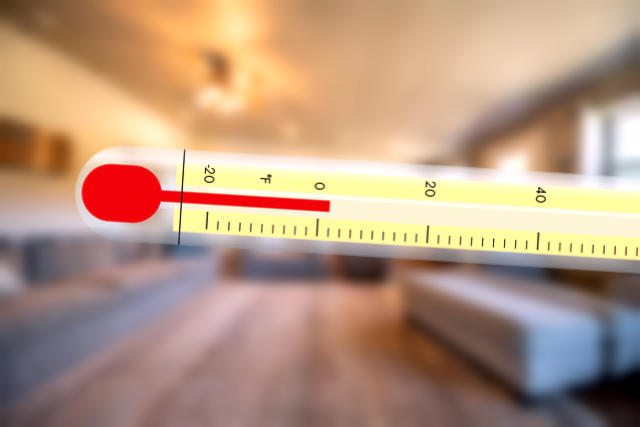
2; °F
